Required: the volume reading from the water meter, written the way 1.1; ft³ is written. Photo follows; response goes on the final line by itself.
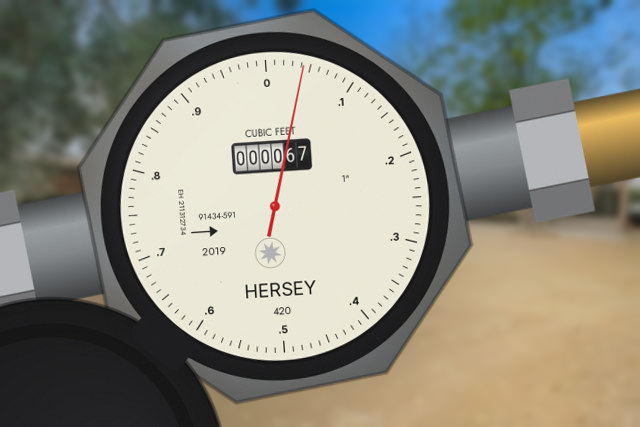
67.04; ft³
